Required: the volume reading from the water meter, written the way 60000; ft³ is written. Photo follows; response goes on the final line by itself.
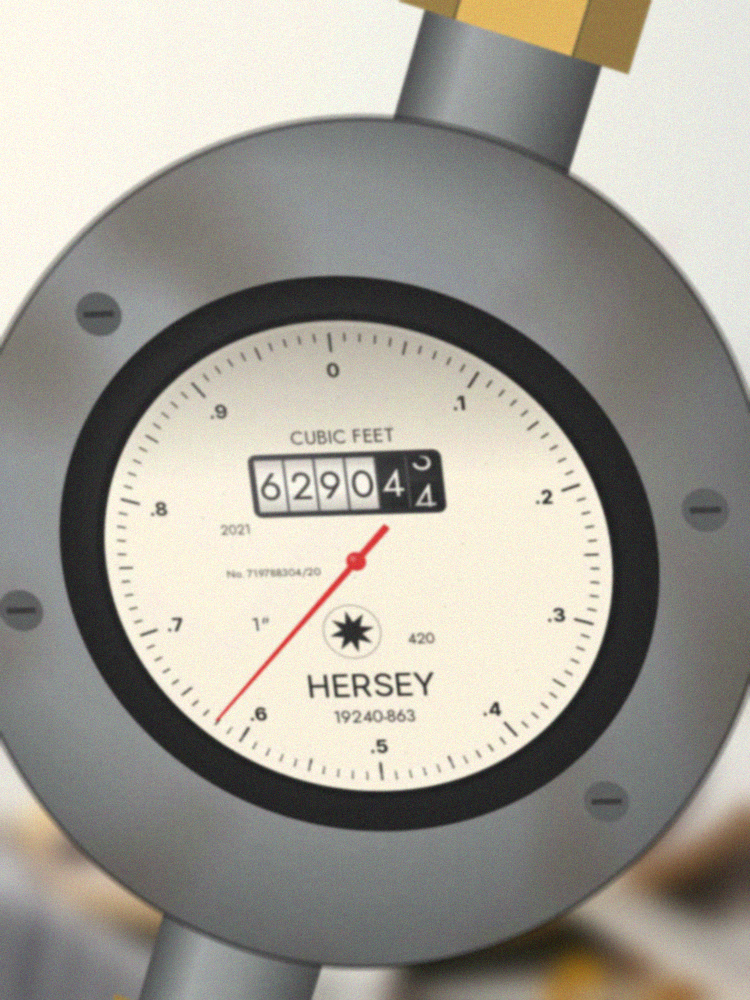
629043.62; ft³
